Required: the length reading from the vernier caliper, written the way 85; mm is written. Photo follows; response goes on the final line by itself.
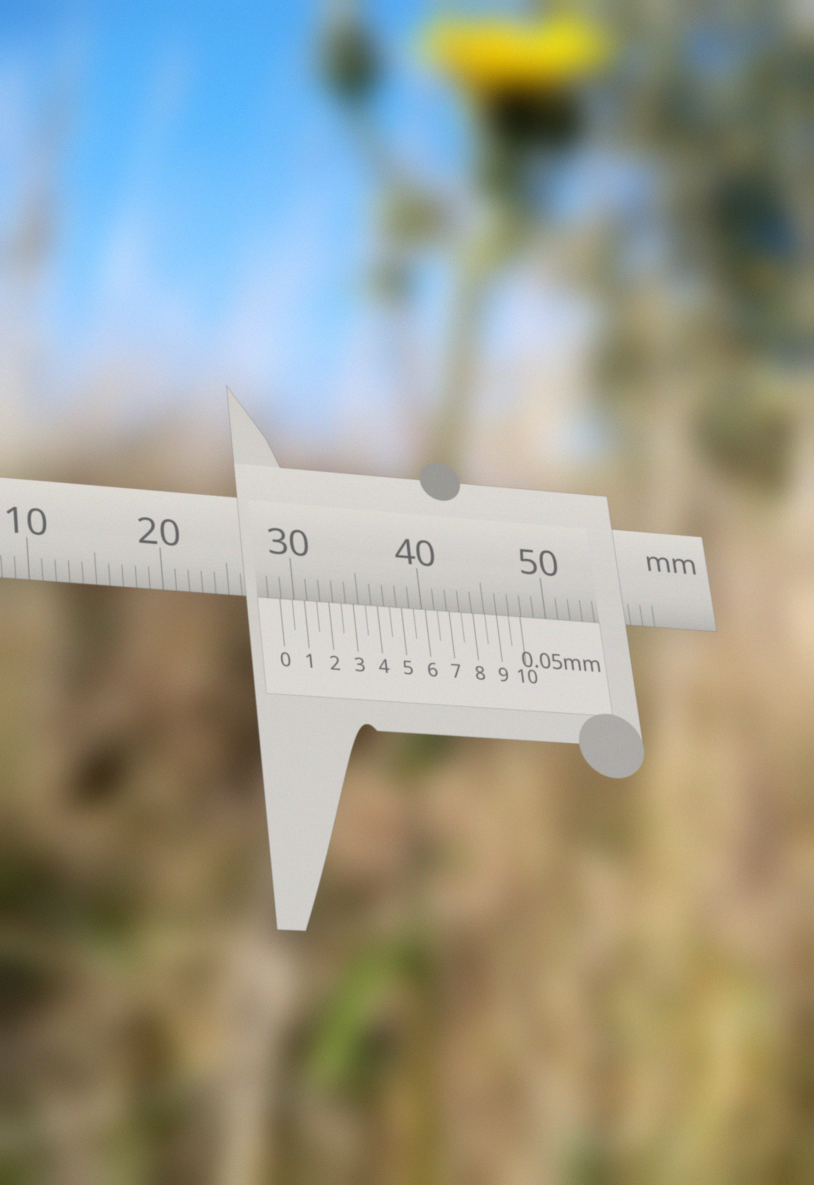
28.9; mm
